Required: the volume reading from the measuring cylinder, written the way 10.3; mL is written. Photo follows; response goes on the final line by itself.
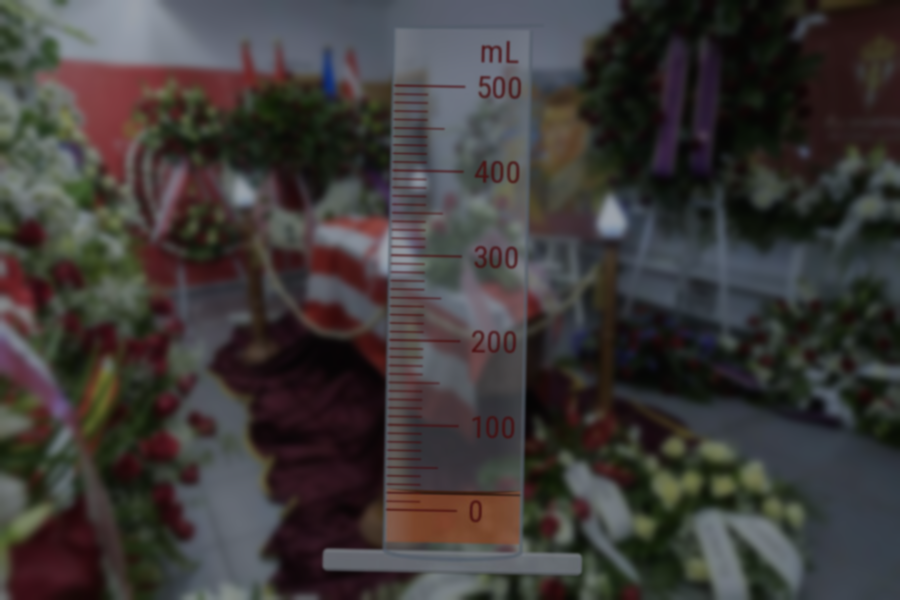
20; mL
